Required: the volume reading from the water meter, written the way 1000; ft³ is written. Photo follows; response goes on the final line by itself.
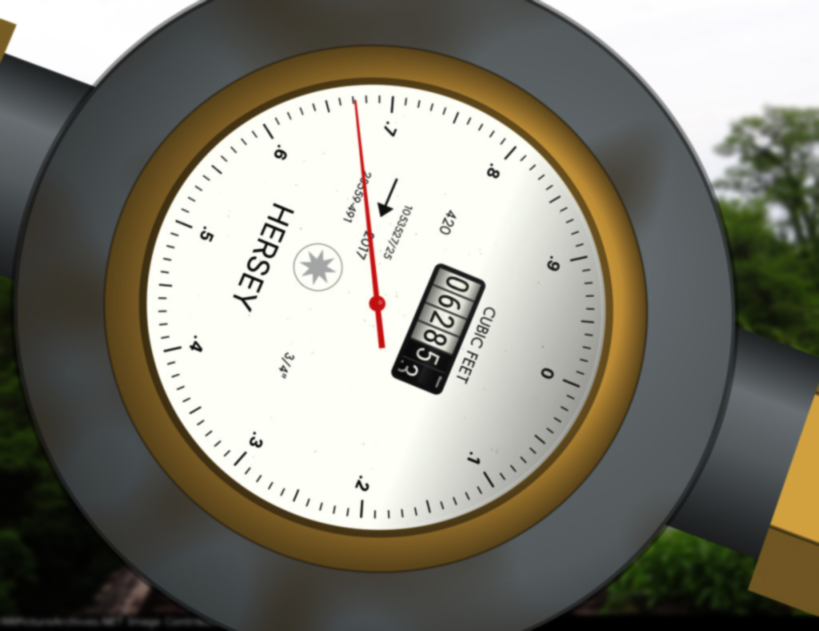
62852.67; ft³
